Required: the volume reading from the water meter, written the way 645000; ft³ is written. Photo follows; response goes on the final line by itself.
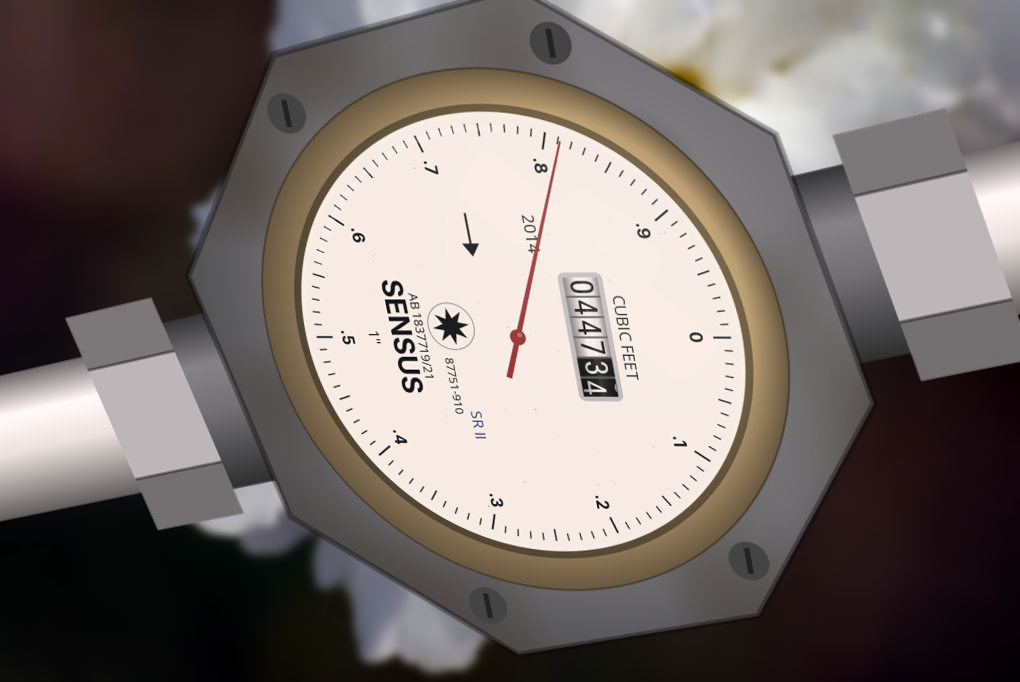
44733.81; ft³
